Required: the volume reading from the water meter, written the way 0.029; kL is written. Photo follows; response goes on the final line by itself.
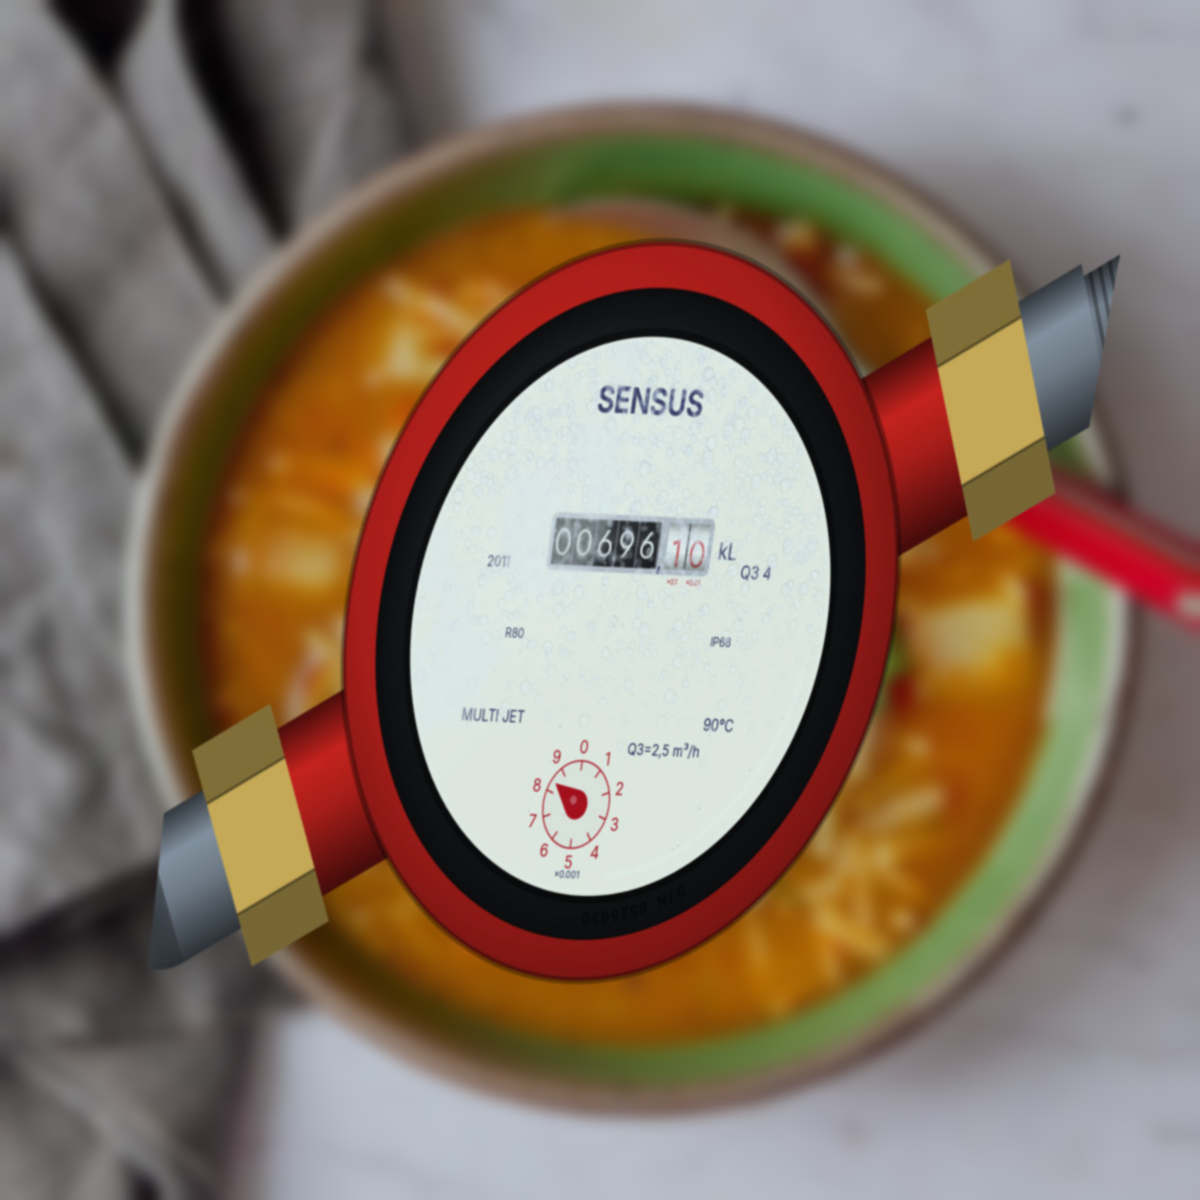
696.098; kL
